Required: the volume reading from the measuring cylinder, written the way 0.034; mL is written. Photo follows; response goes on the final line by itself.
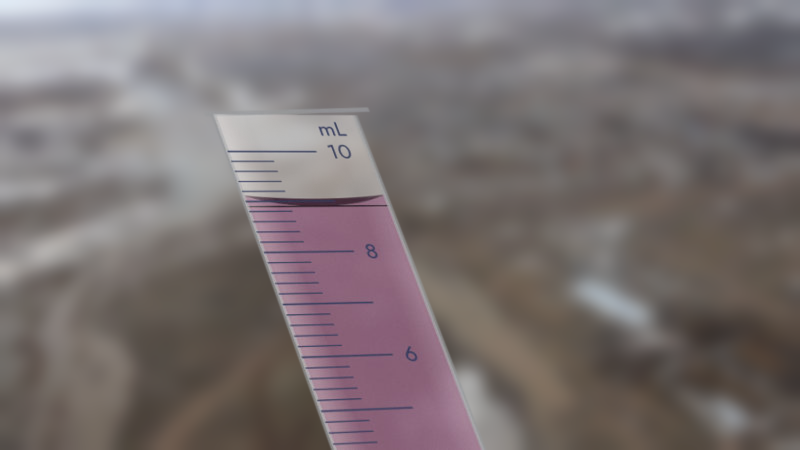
8.9; mL
